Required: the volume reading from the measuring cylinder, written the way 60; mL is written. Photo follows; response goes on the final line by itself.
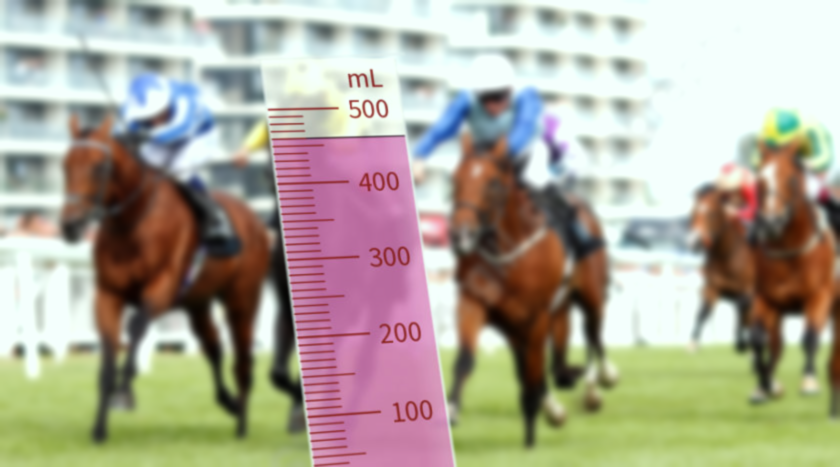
460; mL
